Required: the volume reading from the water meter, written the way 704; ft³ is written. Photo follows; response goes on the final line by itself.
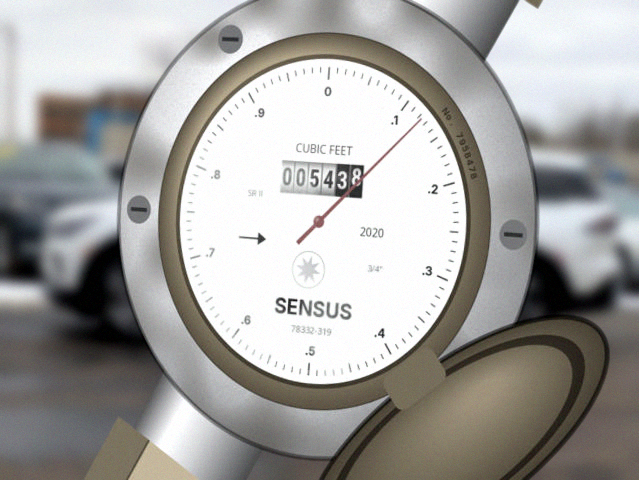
5438.12; ft³
